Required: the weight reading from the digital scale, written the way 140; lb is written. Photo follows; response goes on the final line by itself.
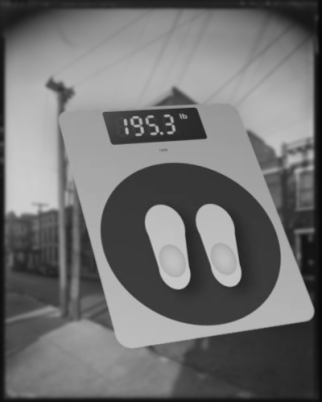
195.3; lb
